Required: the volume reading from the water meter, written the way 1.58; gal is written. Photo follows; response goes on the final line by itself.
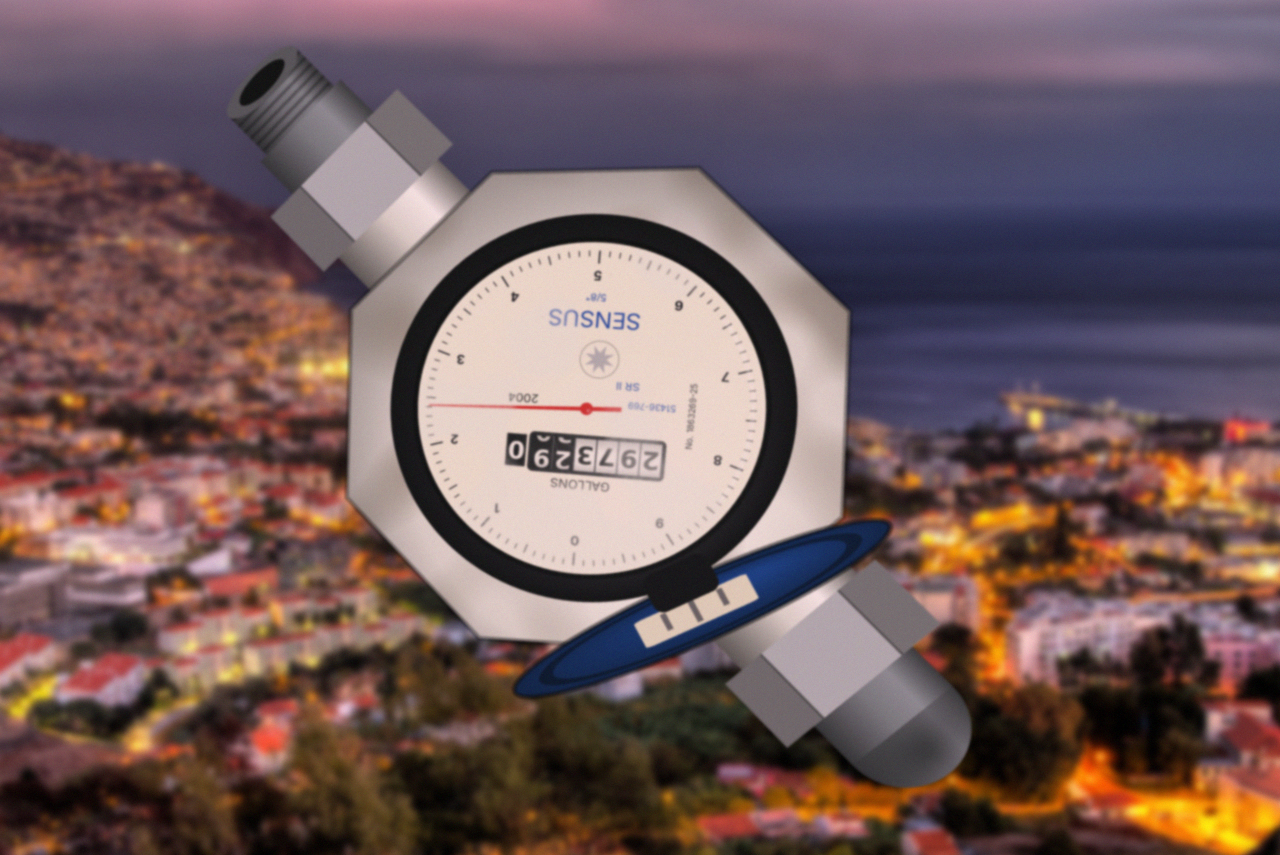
2973292.4; gal
